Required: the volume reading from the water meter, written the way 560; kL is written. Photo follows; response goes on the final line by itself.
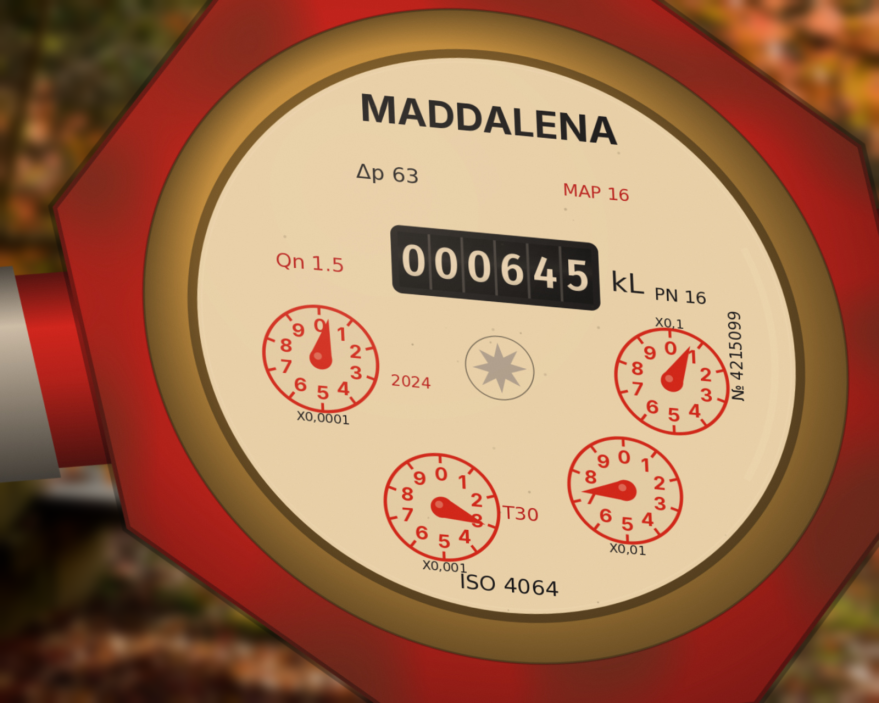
645.0730; kL
